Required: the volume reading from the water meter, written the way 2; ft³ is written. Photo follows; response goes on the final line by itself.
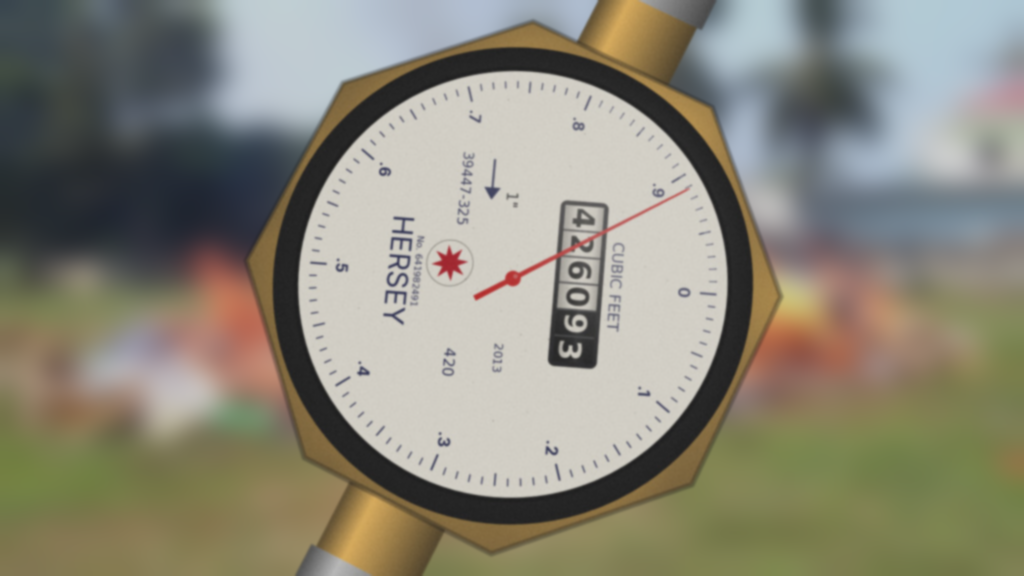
426092.91; ft³
